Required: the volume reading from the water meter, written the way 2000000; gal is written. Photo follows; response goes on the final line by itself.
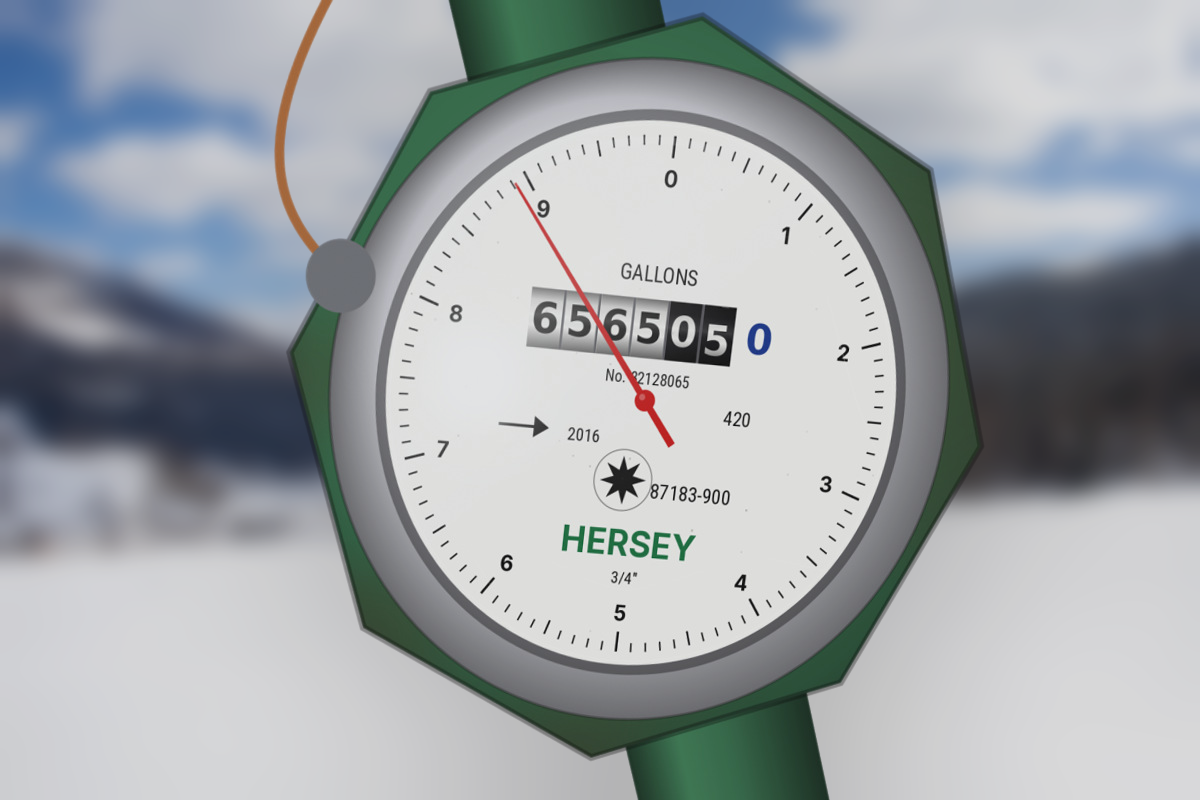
6565048.9; gal
